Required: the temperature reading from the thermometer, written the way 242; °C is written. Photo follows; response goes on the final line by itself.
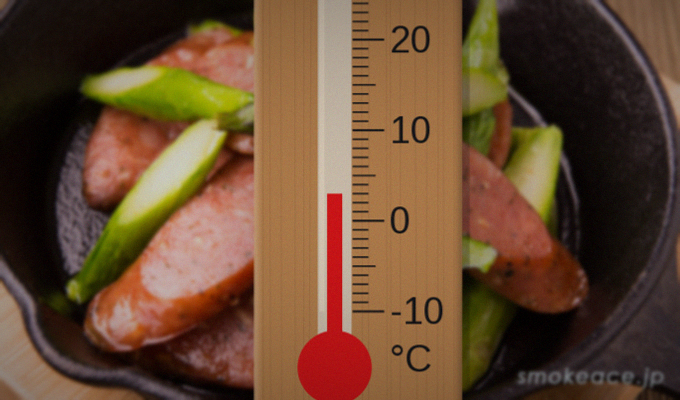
3; °C
